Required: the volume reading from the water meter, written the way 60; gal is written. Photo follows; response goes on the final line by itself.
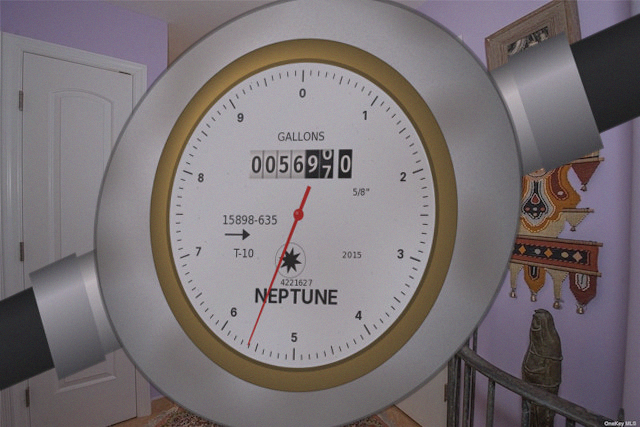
56965.6; gal
